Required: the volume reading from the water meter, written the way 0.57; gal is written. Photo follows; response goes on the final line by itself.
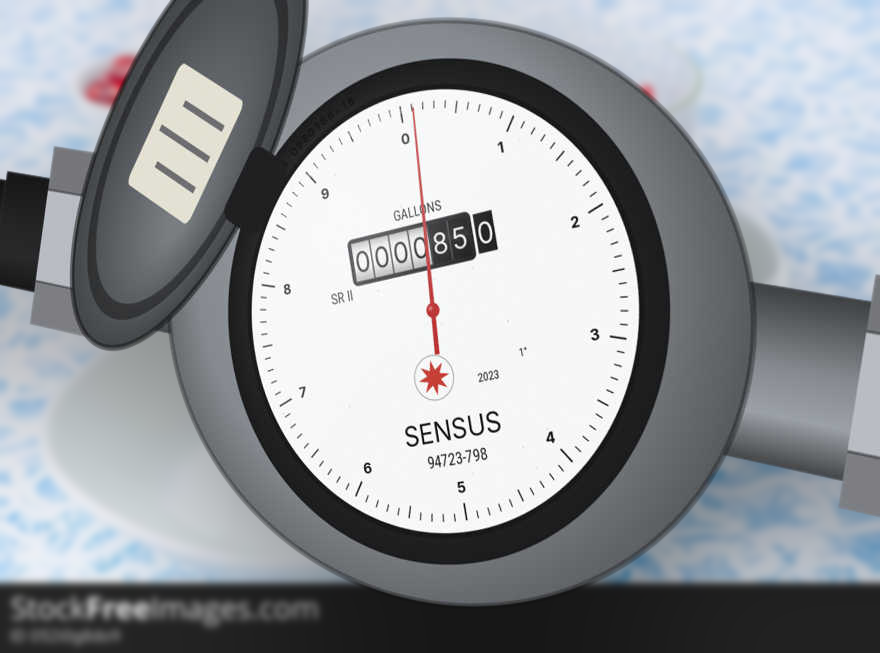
850.1; gal
